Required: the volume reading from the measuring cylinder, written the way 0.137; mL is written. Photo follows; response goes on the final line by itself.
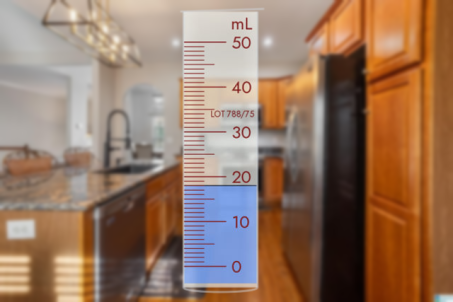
18; mL
